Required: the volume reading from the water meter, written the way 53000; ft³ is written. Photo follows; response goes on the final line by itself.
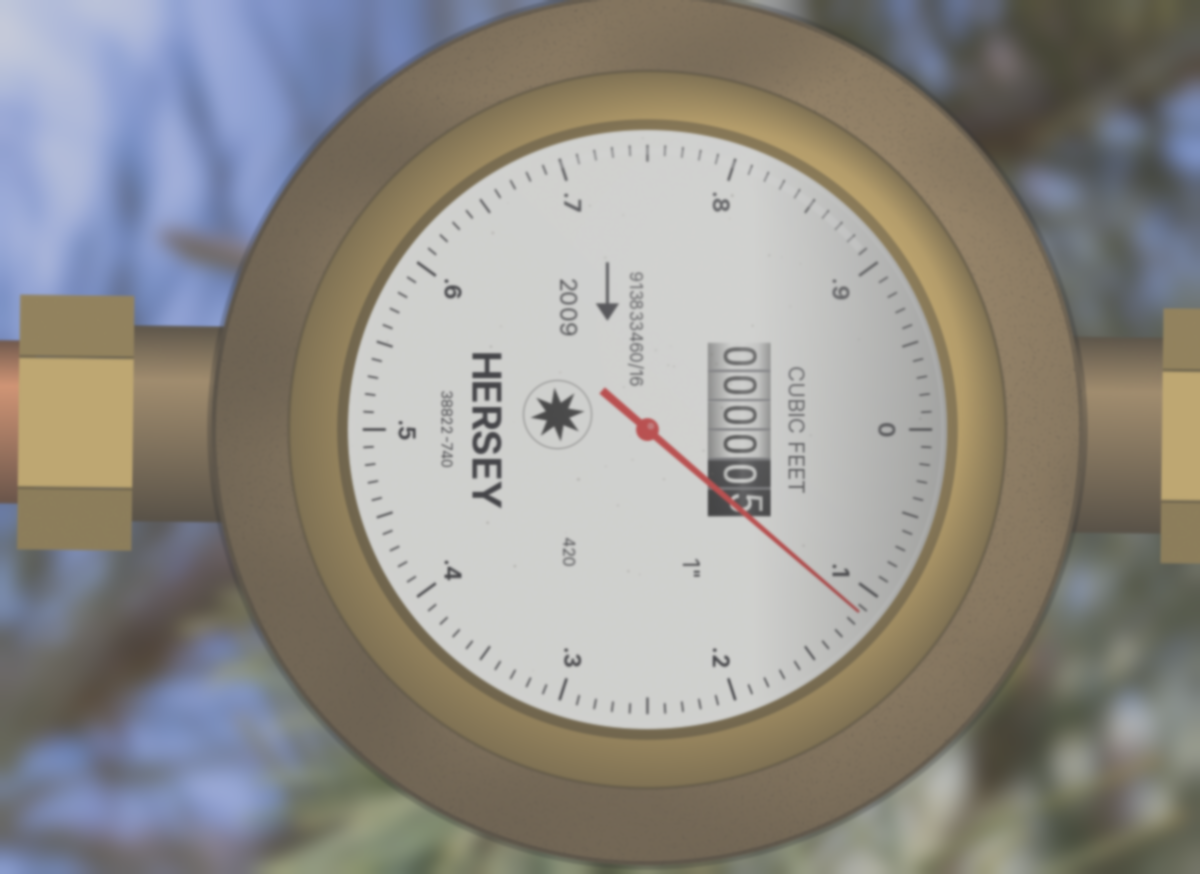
5.11; ft³
